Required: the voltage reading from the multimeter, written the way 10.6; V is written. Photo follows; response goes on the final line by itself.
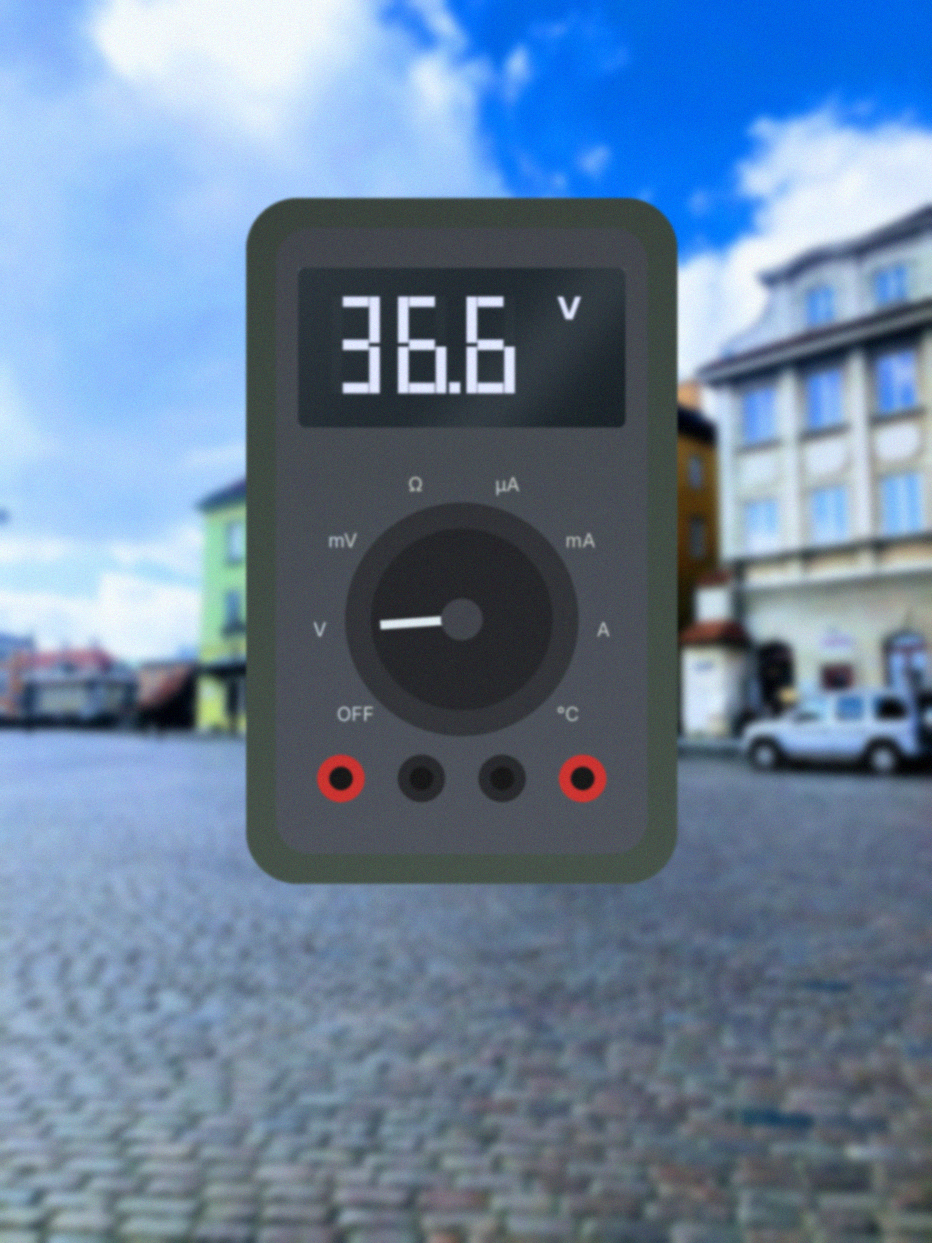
36.6; V
